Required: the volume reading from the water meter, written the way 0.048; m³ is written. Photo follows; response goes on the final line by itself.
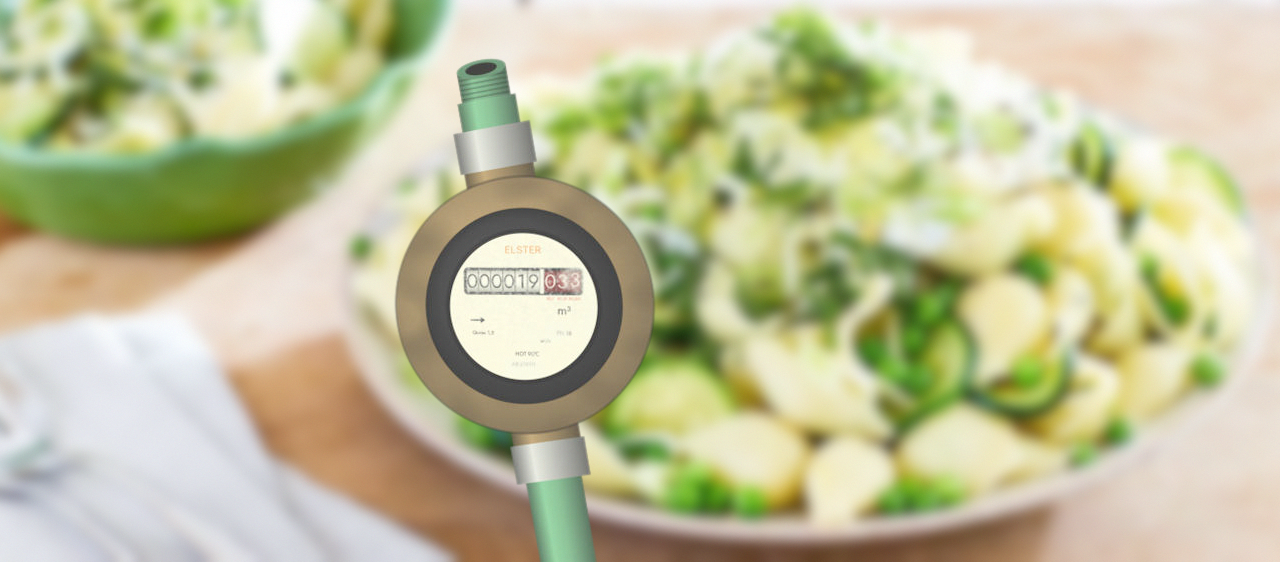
19.033; m³
